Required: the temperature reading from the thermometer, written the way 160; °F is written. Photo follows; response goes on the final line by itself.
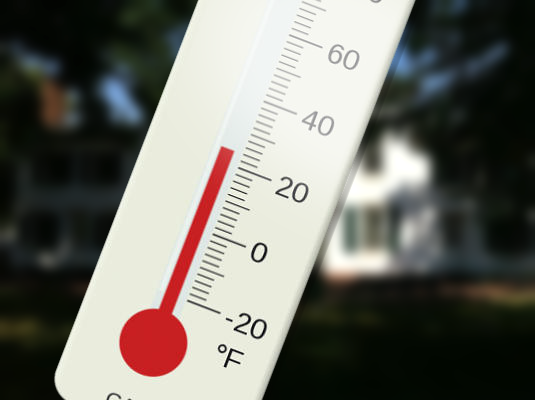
24; °F
